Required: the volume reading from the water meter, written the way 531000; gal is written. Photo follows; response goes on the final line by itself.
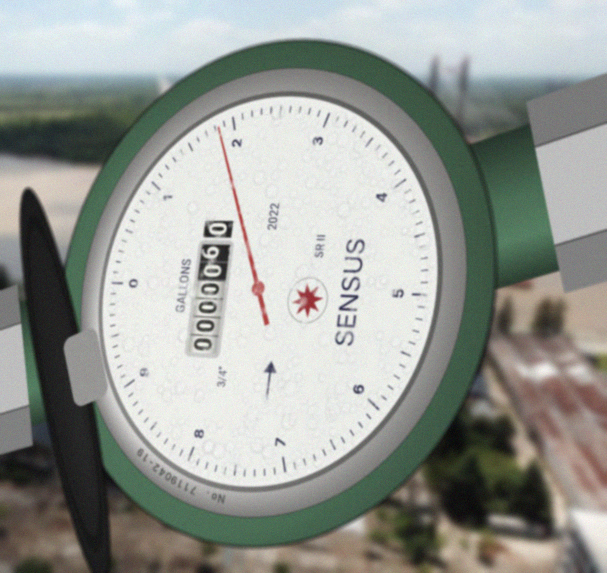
61.8; gal
